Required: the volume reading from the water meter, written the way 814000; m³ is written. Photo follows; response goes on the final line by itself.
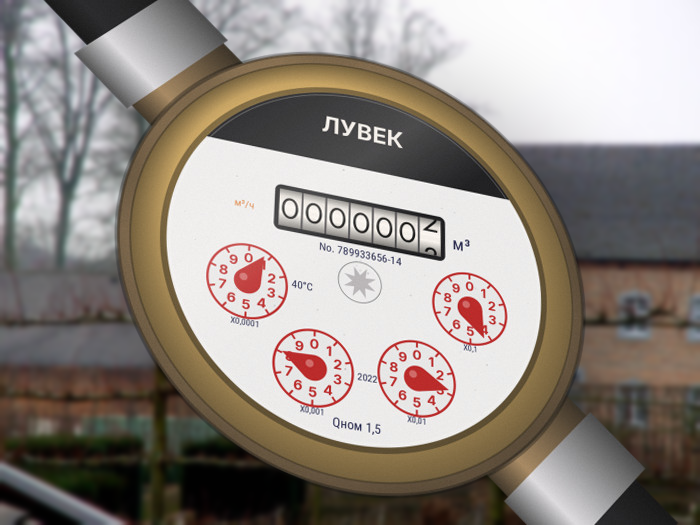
2.4280; m³
